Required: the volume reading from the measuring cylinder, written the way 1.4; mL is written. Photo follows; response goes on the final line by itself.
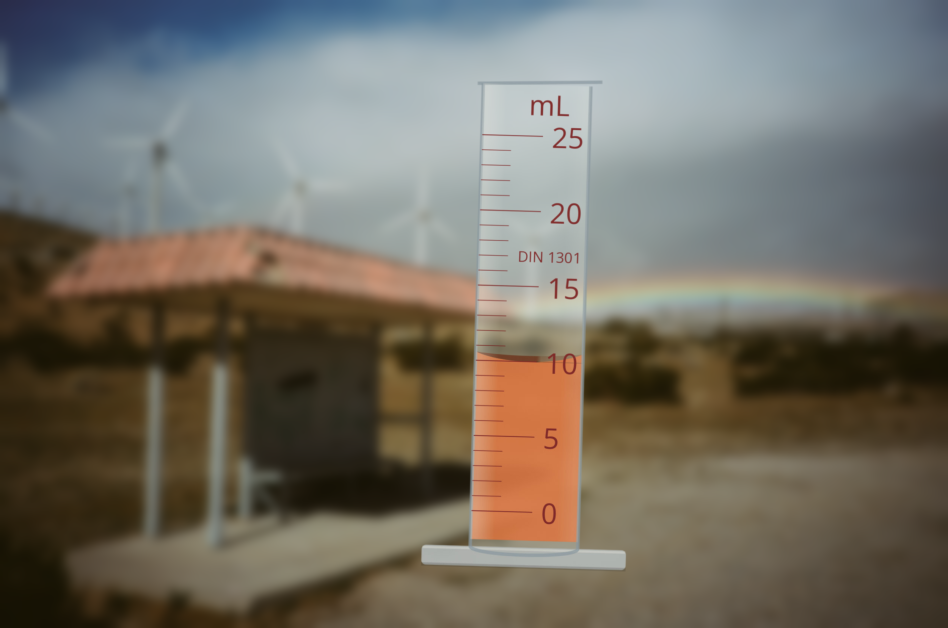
10; mL
